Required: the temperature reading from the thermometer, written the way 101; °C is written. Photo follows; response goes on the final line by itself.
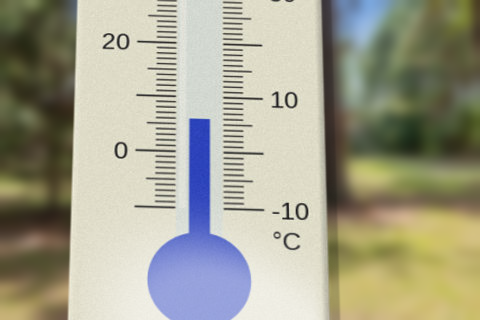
6; °C
